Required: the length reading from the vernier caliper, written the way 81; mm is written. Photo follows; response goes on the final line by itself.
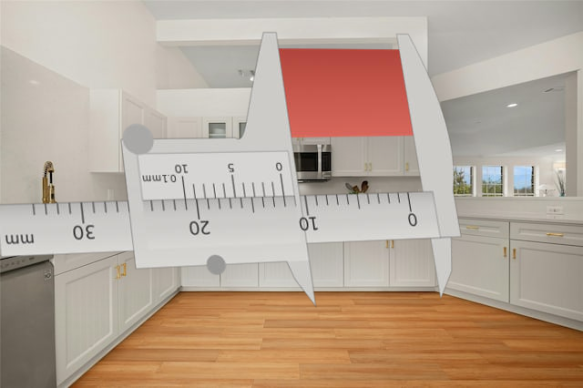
12.0; mm
